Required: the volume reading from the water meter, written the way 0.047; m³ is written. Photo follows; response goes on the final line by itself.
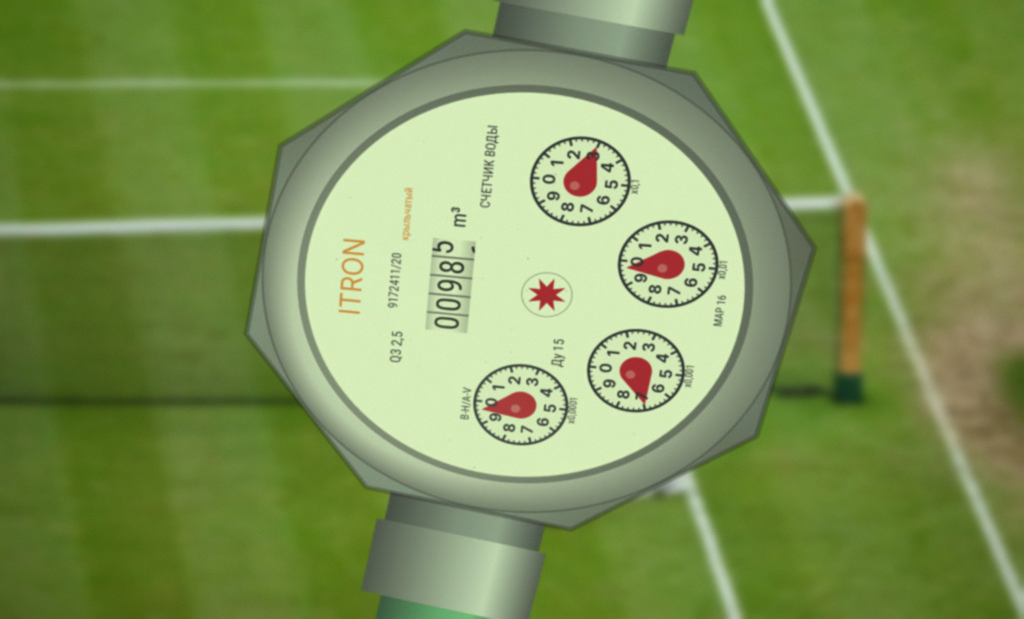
985.2969; m³
